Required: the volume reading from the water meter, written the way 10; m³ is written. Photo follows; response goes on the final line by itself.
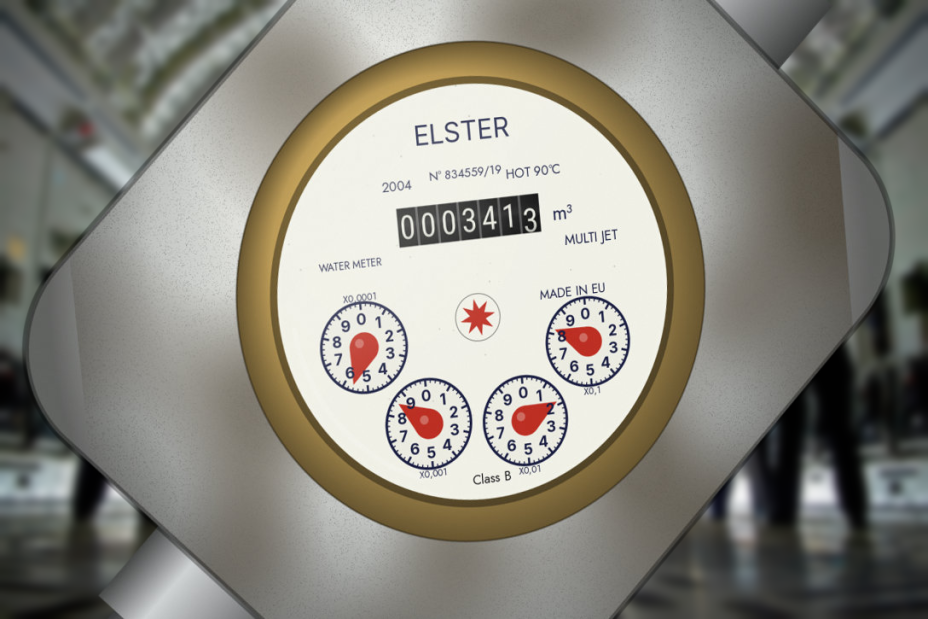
3412.8185; m³
